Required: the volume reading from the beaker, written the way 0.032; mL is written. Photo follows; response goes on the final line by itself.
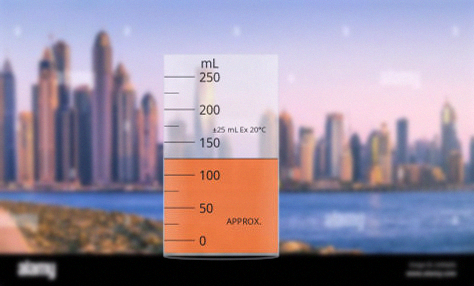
125; mL
